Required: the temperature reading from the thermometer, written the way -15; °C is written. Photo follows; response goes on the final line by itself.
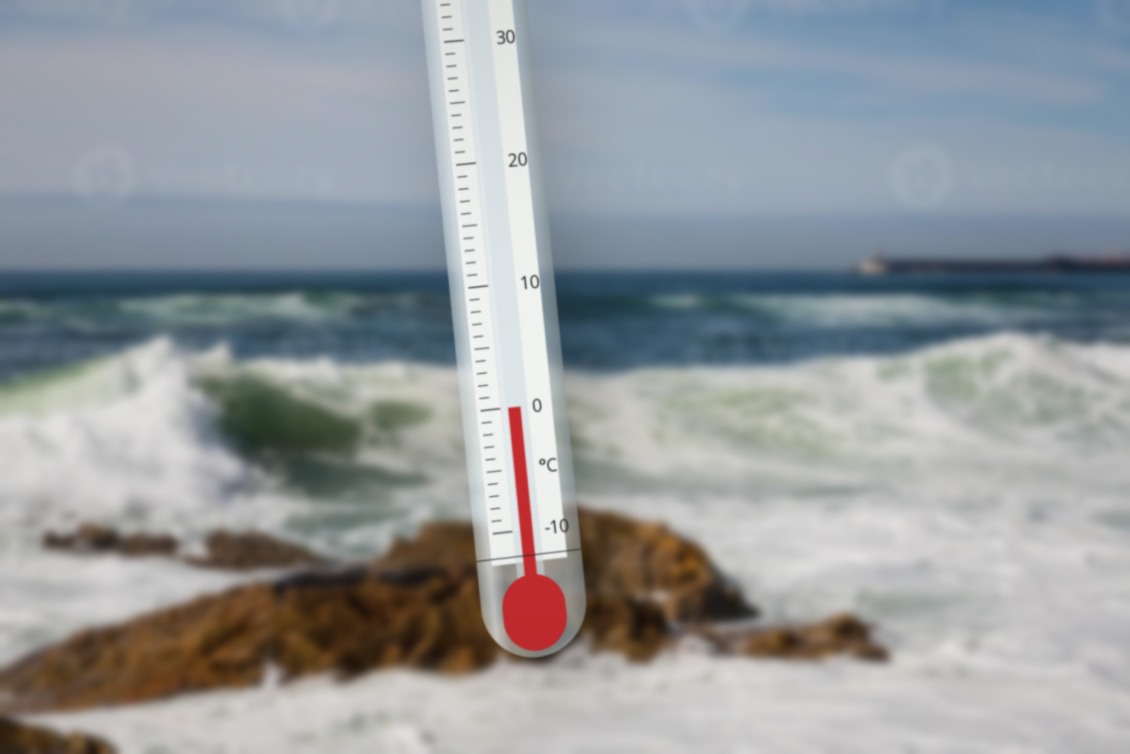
0; °C
